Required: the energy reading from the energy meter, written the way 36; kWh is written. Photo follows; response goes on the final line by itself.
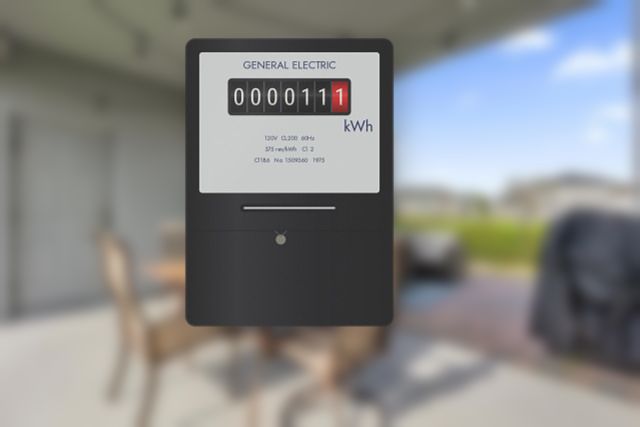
11.1; kWh
